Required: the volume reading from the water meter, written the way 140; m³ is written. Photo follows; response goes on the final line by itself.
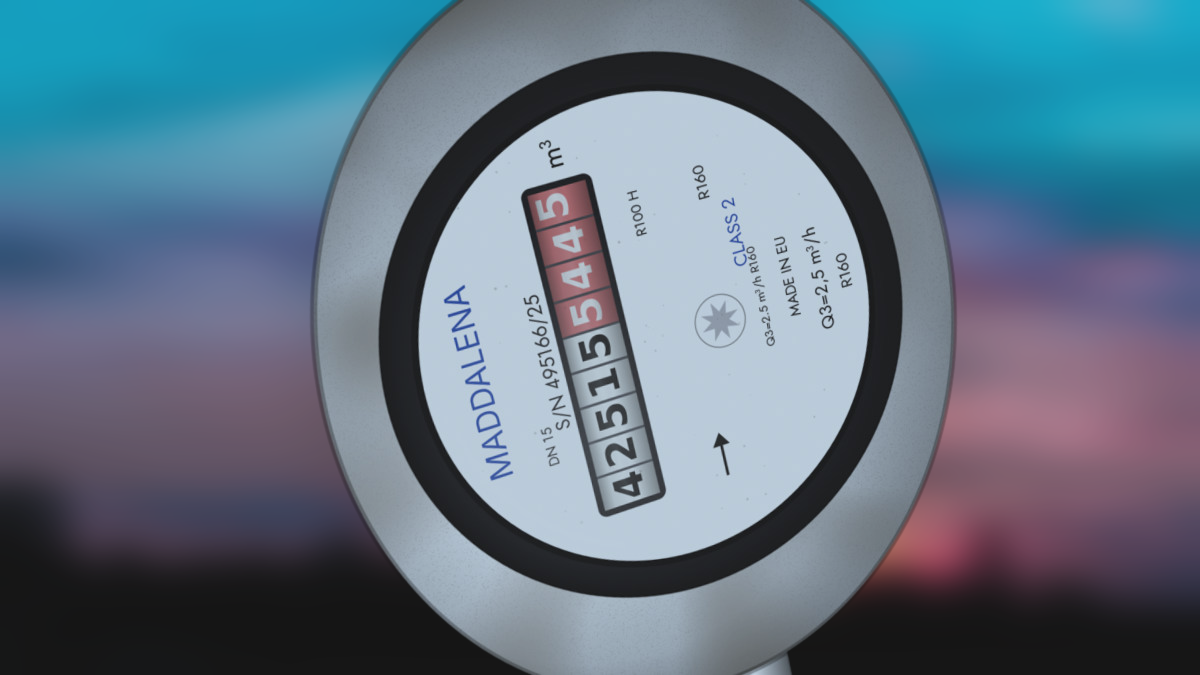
42515.5445; m³
